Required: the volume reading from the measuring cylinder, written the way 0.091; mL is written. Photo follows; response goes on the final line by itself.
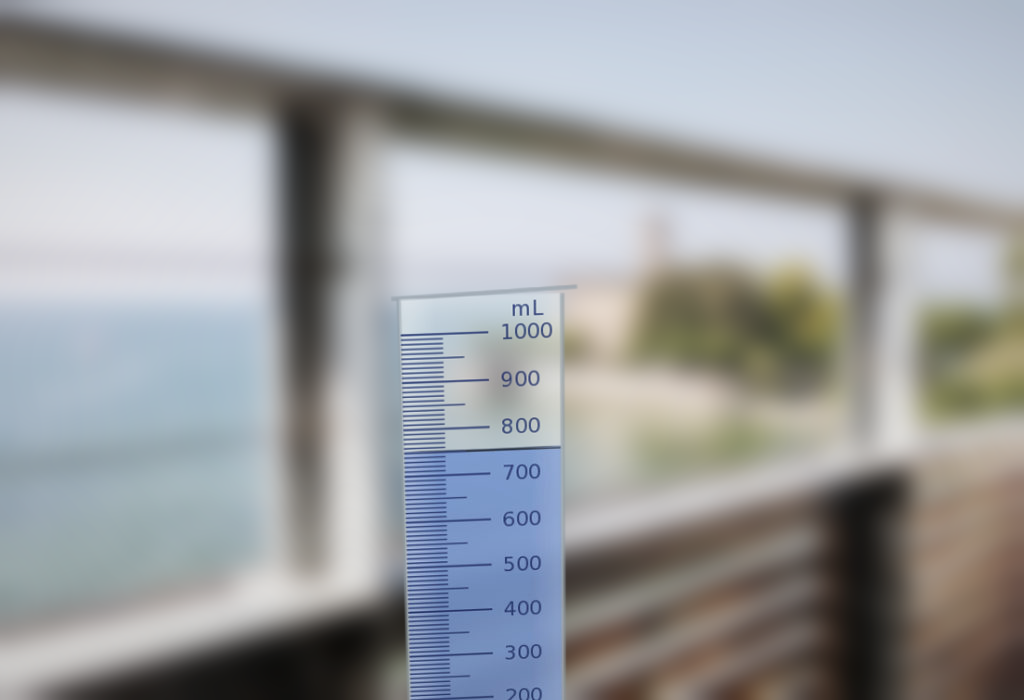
750; mL
